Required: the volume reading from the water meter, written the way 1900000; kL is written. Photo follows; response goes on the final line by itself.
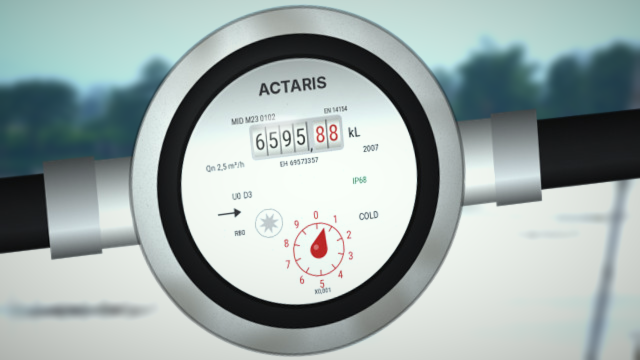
6595.880; kL
